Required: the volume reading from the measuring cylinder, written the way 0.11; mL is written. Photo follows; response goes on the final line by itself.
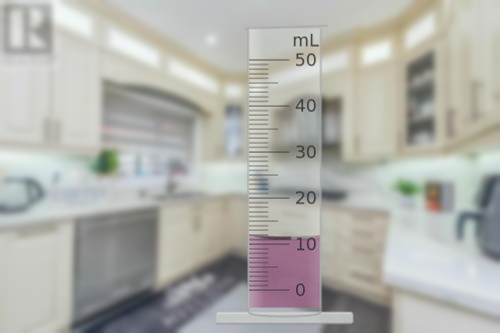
11; mL
